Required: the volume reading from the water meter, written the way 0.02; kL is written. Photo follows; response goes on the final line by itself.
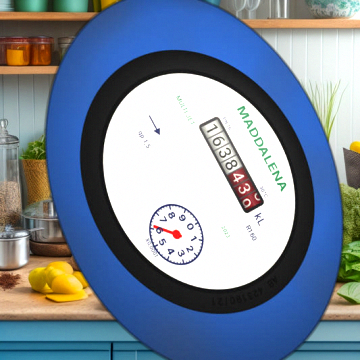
1638.4386; kL
